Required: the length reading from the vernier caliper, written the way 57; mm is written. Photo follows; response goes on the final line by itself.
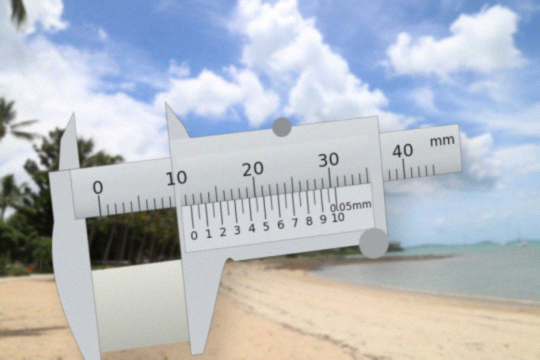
11.6; mm
